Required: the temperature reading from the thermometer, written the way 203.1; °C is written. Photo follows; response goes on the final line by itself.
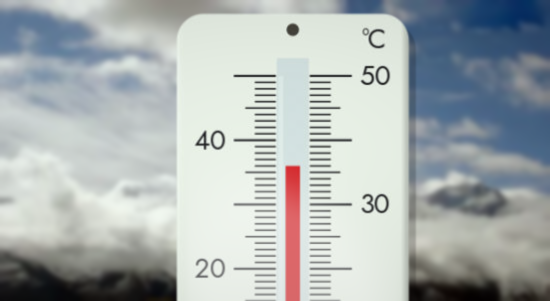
36; °C
